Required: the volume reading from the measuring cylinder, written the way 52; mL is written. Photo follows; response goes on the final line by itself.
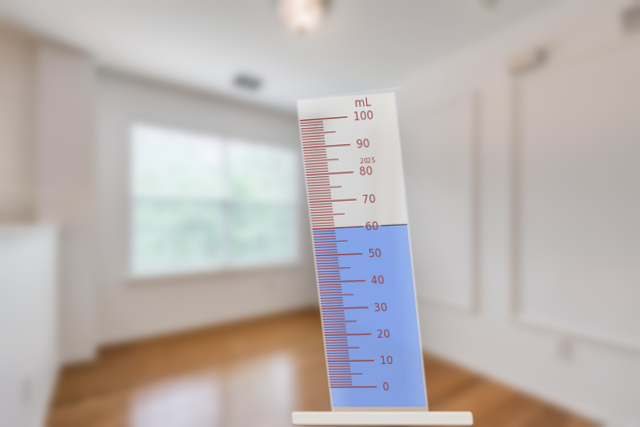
60; mL
